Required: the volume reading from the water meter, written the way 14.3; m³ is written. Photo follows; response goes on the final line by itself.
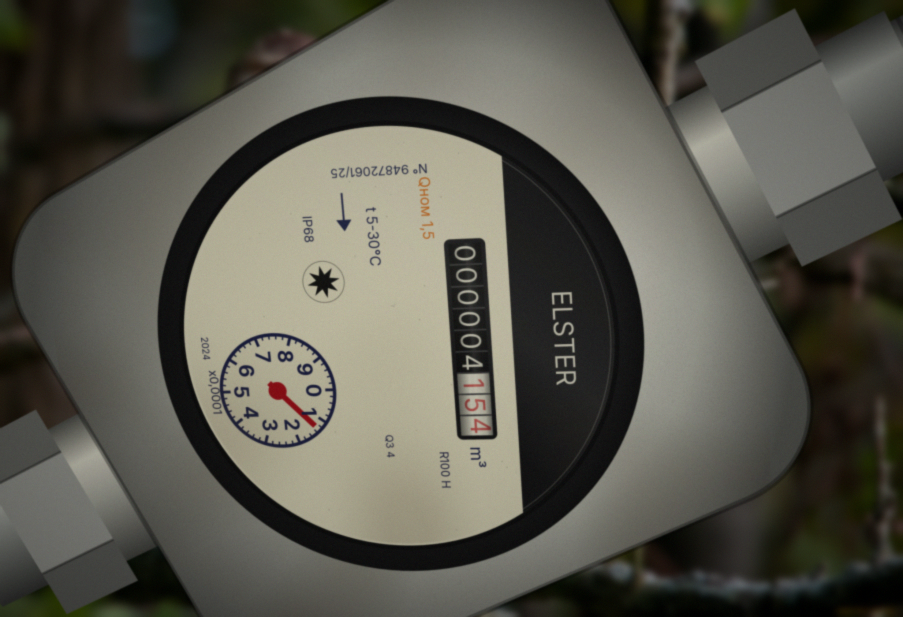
4.1541; m³
